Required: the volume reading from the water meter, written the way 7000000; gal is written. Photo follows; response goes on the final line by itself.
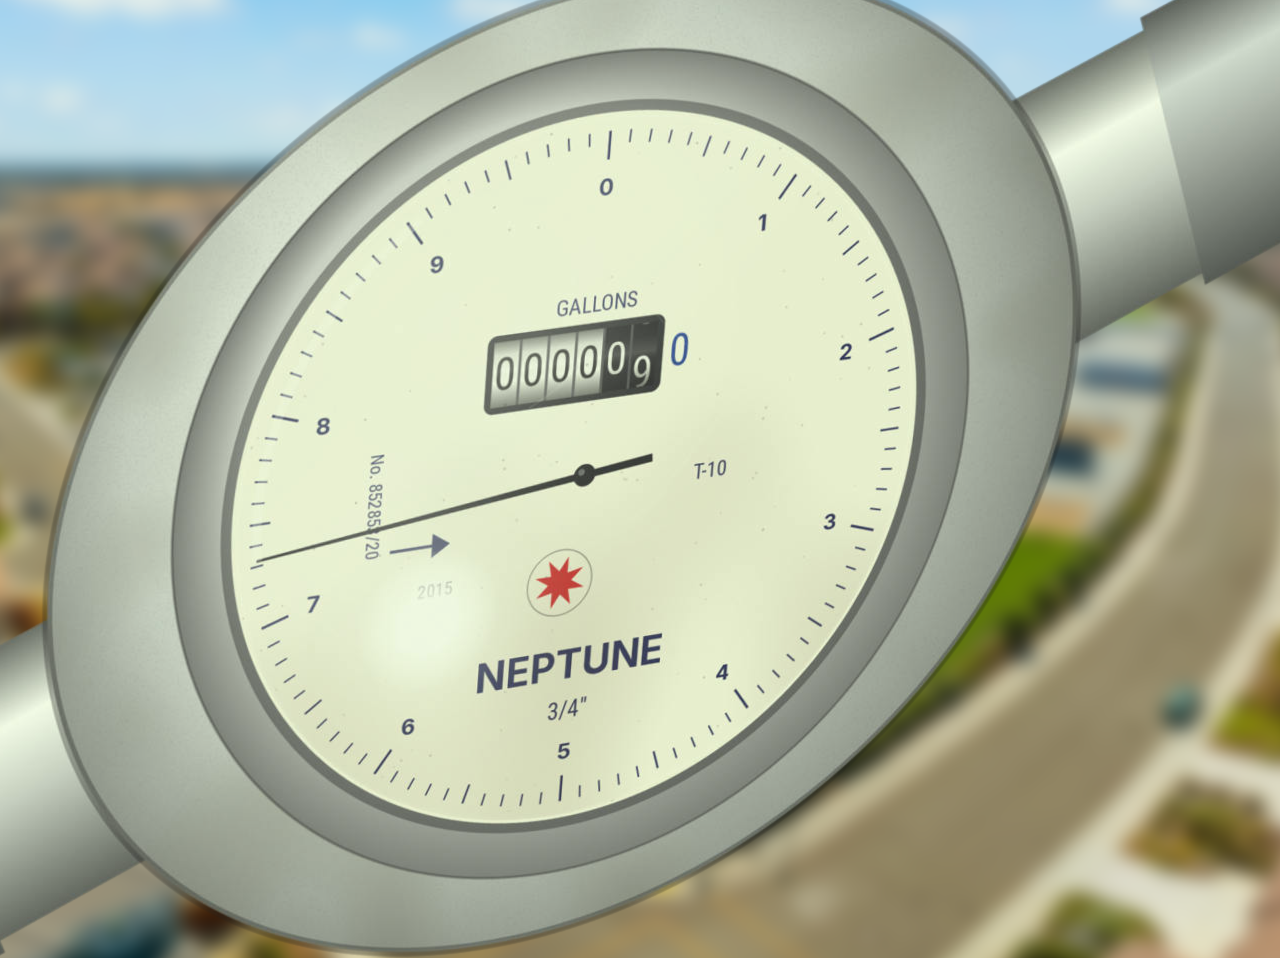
87.3; gal
